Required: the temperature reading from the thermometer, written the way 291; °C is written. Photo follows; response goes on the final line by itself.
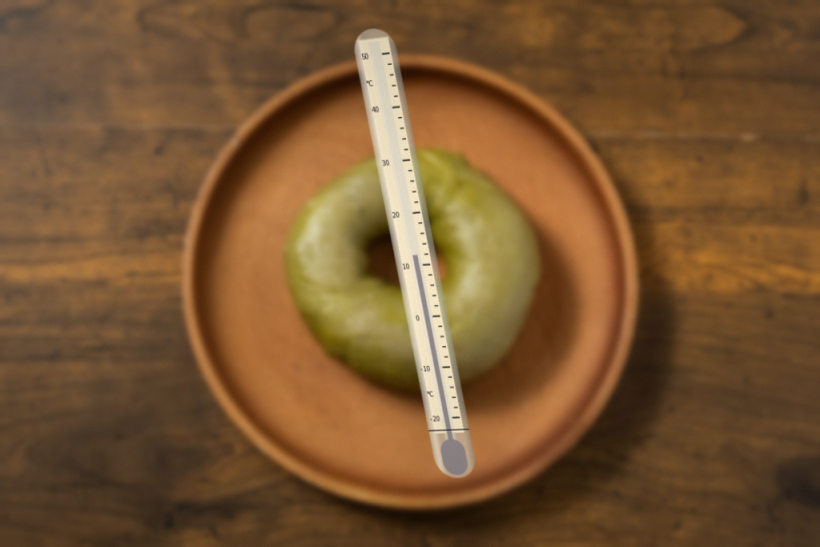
12; °C
